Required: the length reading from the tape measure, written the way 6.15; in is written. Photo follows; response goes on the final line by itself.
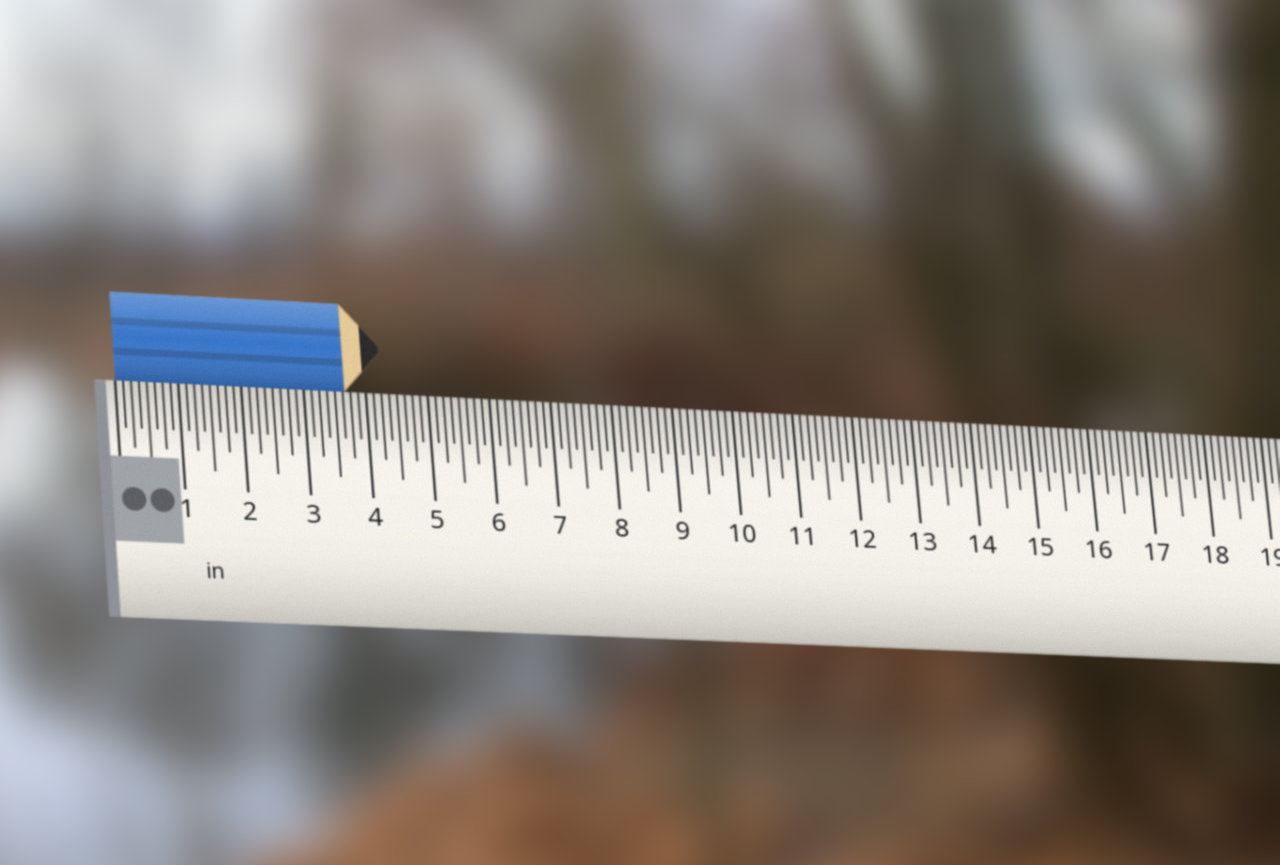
4.25; in
